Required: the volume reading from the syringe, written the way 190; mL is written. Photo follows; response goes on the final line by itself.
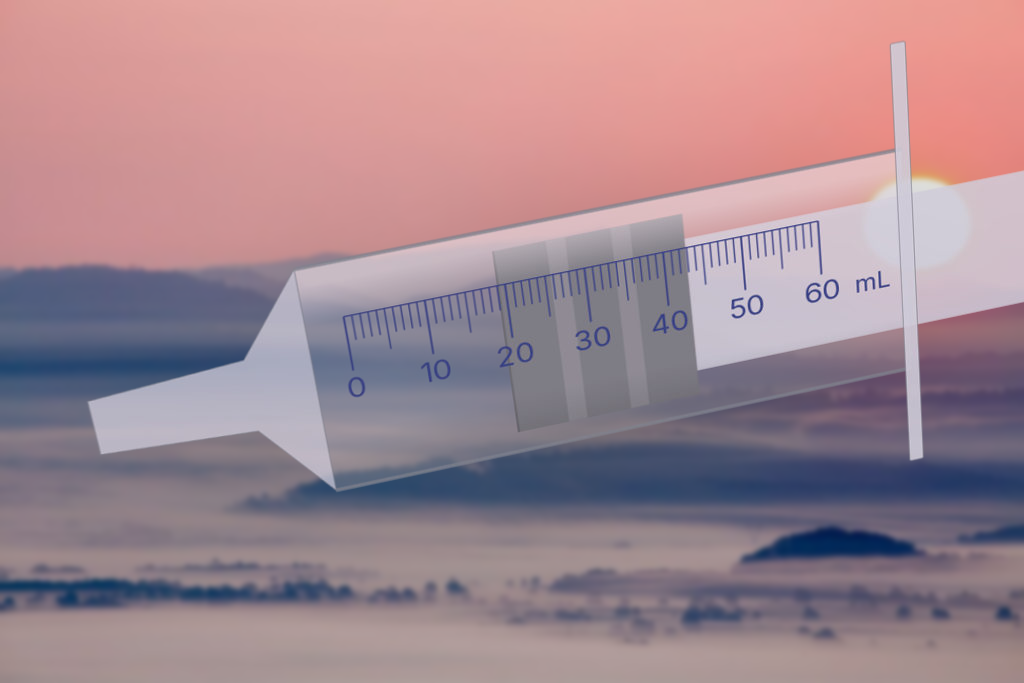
19; mL
